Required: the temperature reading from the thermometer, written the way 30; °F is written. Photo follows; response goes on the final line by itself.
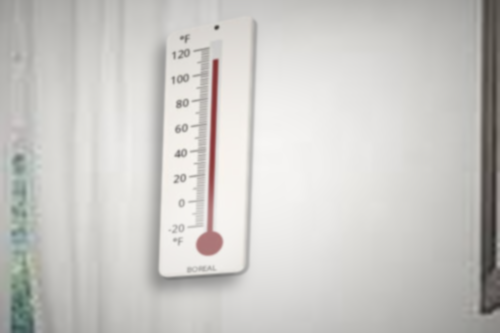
110; °F
